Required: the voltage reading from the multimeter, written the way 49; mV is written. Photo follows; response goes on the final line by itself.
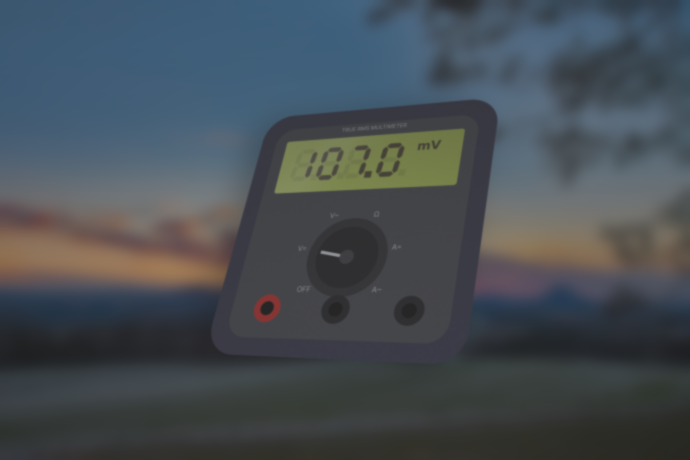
107.0; mV
